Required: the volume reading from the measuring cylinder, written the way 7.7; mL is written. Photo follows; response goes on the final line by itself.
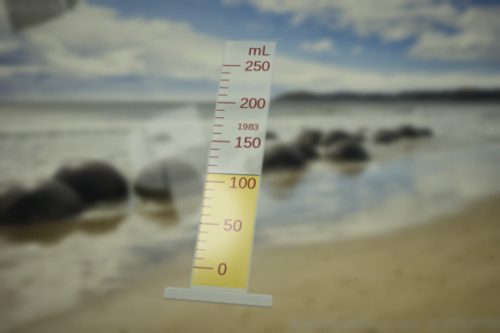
110; mL
